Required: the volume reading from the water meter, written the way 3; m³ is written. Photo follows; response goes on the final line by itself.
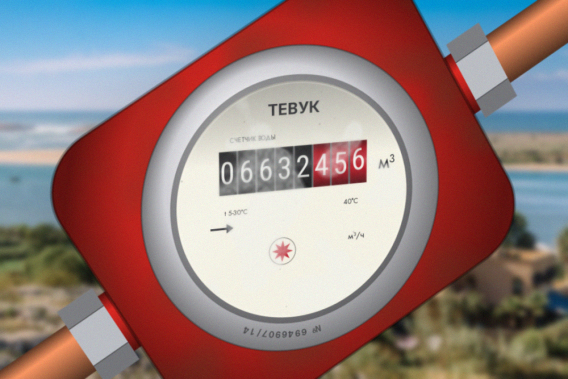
6632.456; m³
